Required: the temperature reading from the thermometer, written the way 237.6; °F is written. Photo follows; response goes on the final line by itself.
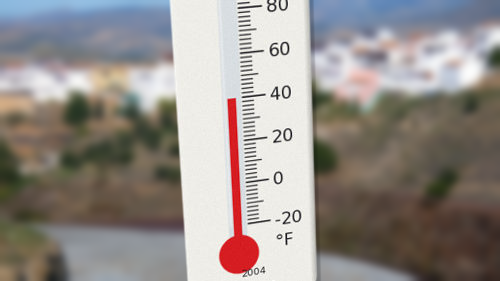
40; °F
